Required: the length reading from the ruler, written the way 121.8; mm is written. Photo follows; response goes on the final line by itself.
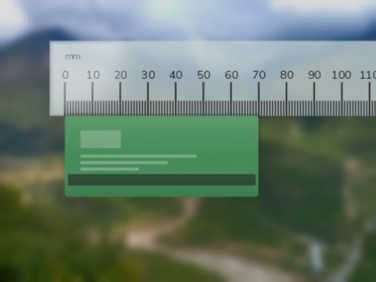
70; mm
